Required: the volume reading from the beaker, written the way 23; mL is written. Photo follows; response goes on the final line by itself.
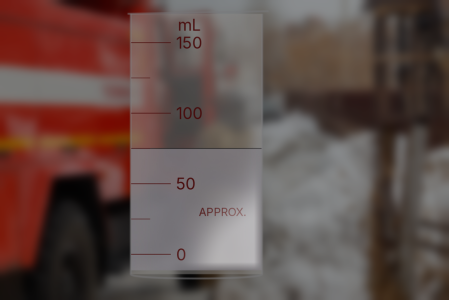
75; mL
